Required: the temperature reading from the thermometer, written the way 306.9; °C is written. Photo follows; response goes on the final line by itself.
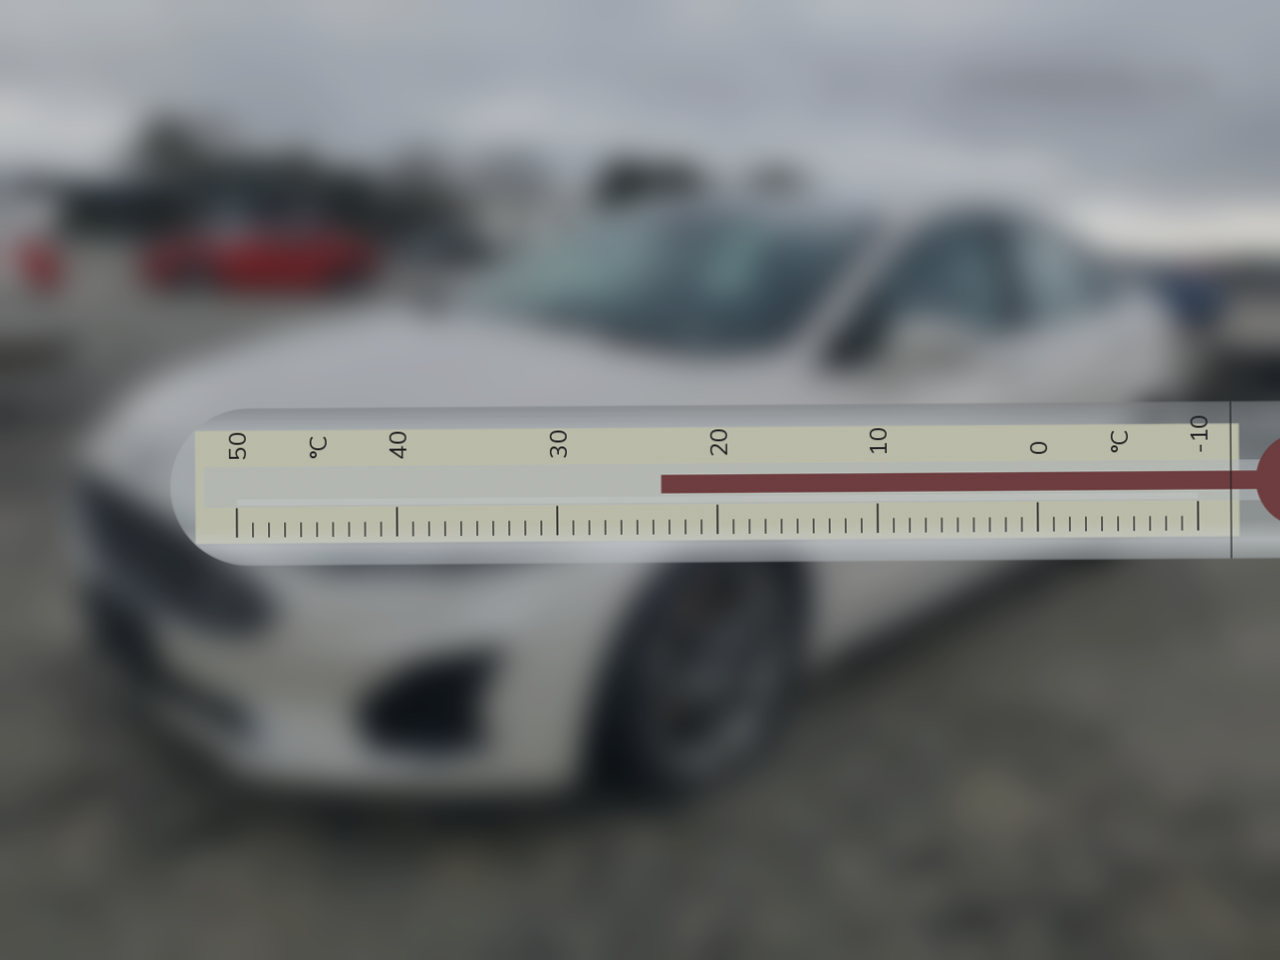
23.5; °C
